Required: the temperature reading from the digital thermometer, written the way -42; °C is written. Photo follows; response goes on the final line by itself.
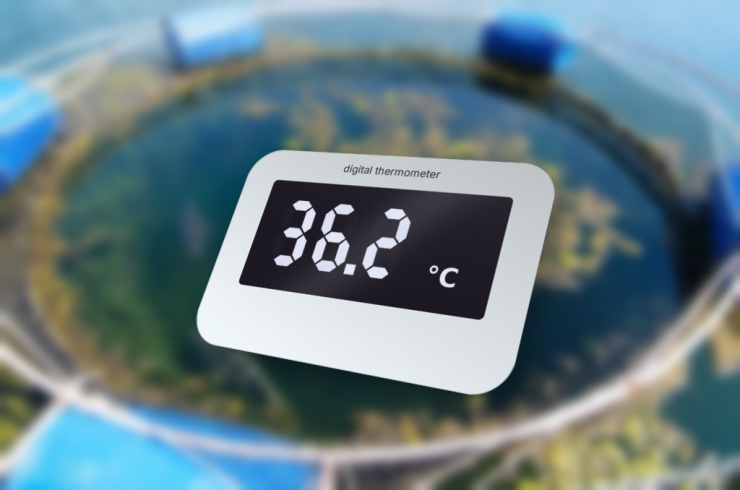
36.2; °C
